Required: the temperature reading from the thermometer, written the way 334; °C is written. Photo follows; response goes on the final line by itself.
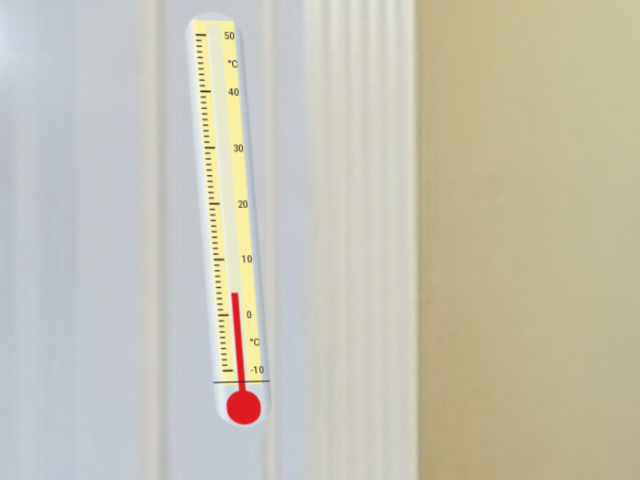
4; °C
